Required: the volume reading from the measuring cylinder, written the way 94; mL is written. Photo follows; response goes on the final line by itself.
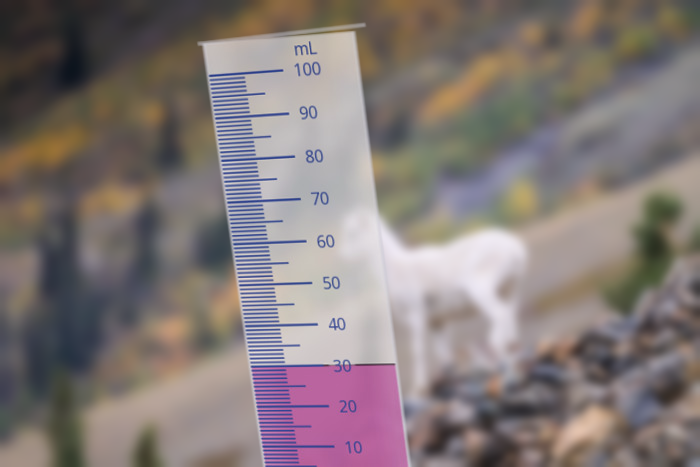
30; mL
